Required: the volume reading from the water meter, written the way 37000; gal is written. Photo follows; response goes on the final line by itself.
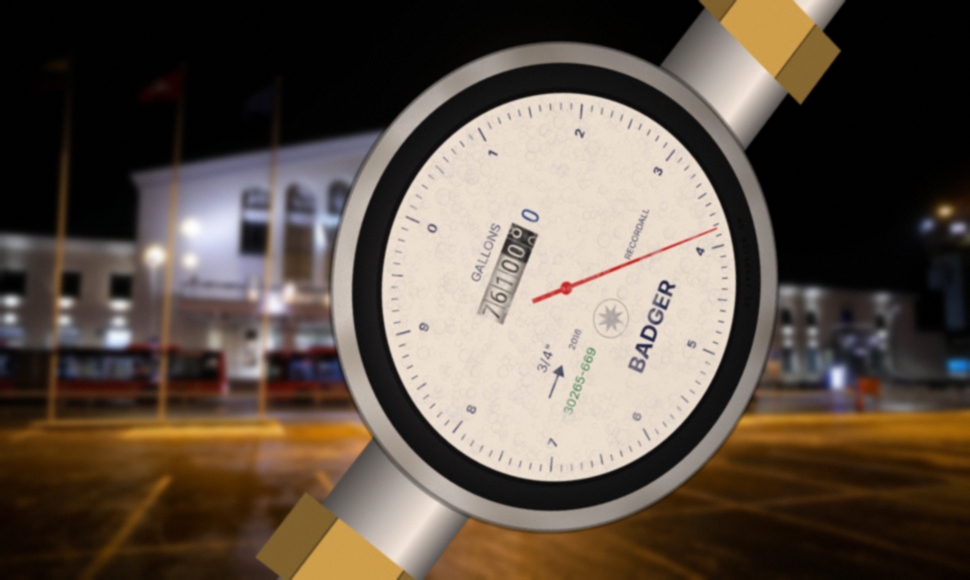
7610083.8; gal
